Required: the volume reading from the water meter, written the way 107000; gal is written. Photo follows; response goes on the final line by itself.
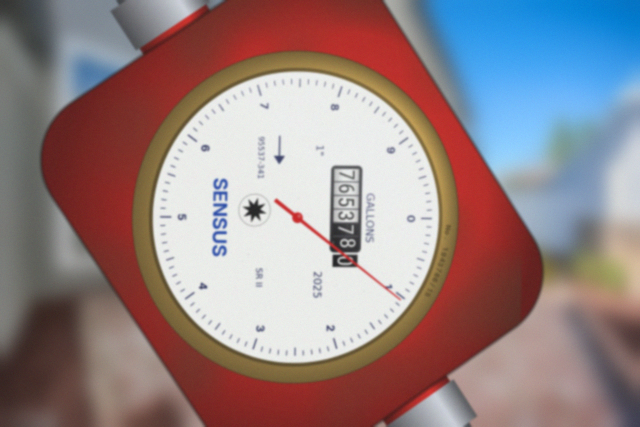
7653781.0; gal
